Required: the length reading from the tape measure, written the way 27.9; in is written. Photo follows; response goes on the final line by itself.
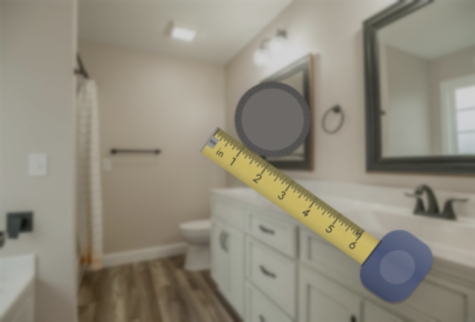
2.5; in
